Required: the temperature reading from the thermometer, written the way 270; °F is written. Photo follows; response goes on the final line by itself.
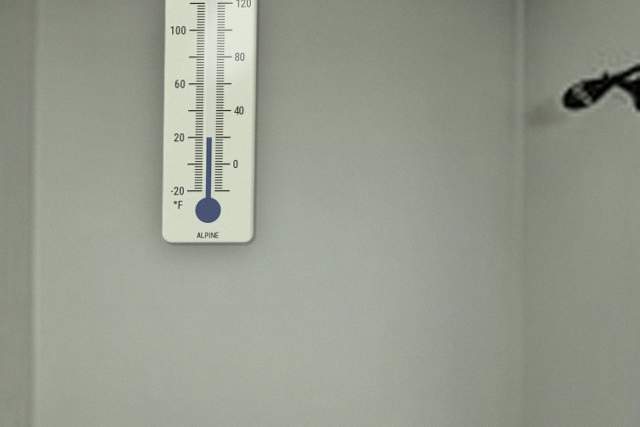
20; °F
